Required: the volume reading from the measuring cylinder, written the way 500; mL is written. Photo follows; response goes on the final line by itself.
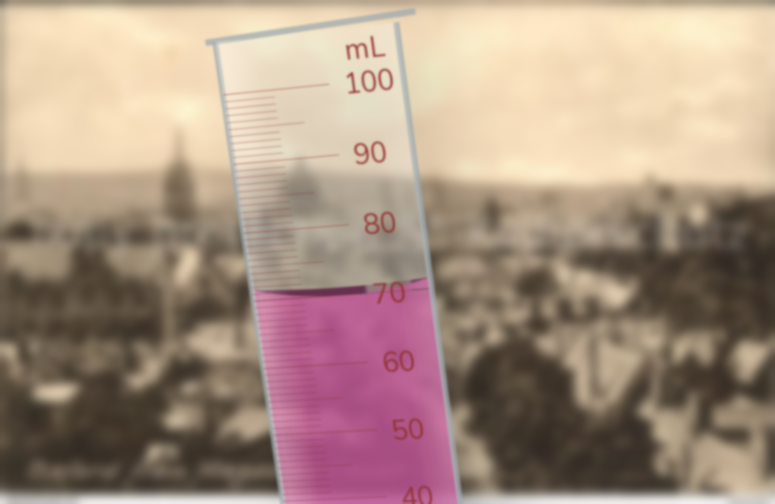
70; mL
